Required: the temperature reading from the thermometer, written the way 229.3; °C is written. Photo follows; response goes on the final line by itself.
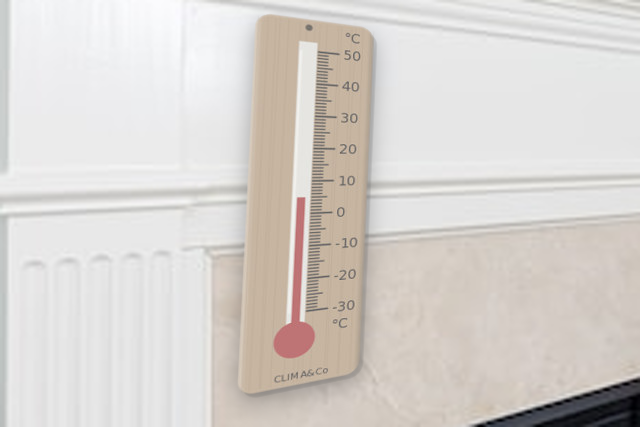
5; °C
